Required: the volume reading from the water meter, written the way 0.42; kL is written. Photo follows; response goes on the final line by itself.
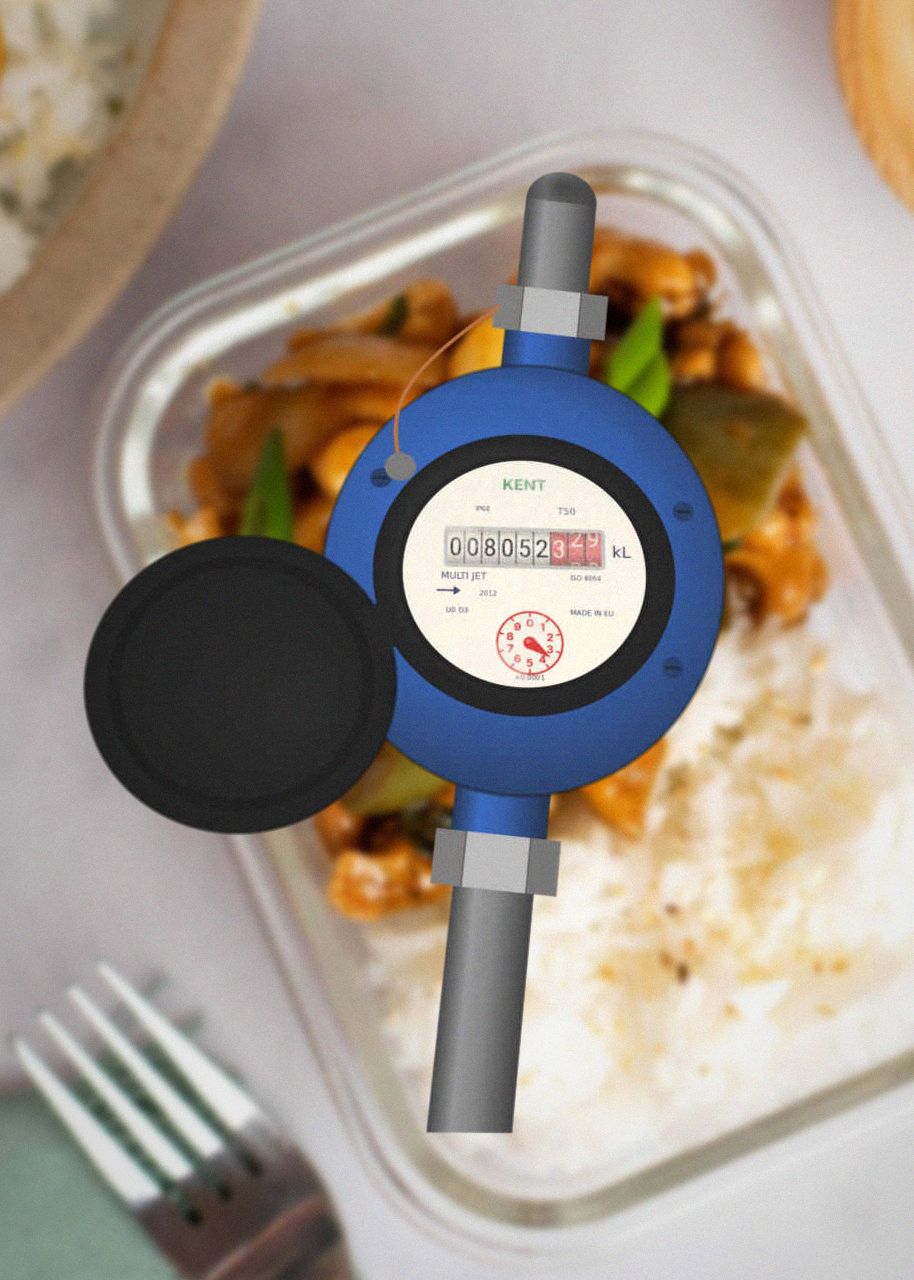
8052.3293; kL
